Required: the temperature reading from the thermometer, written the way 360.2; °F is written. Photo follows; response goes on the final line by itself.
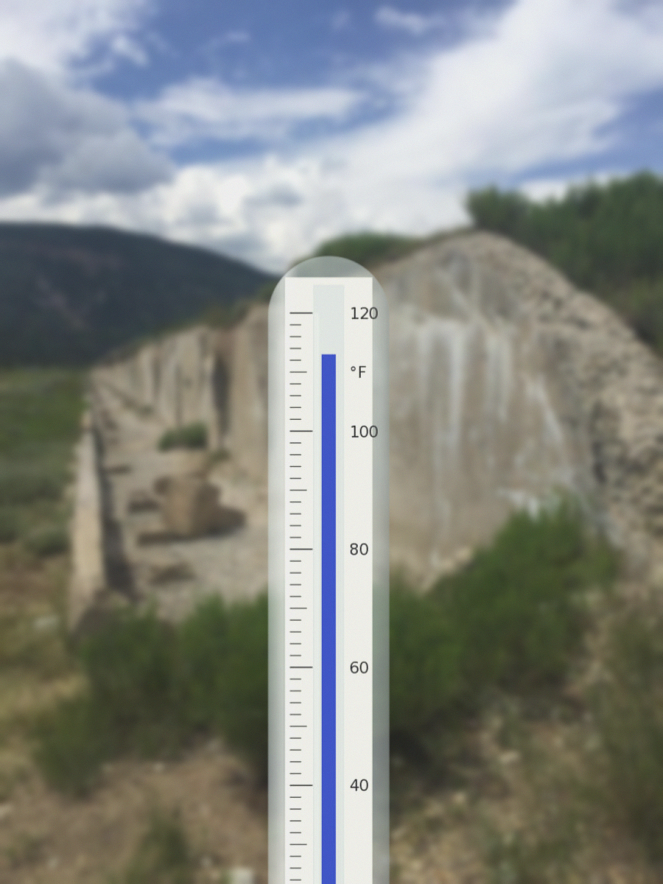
113; °F
